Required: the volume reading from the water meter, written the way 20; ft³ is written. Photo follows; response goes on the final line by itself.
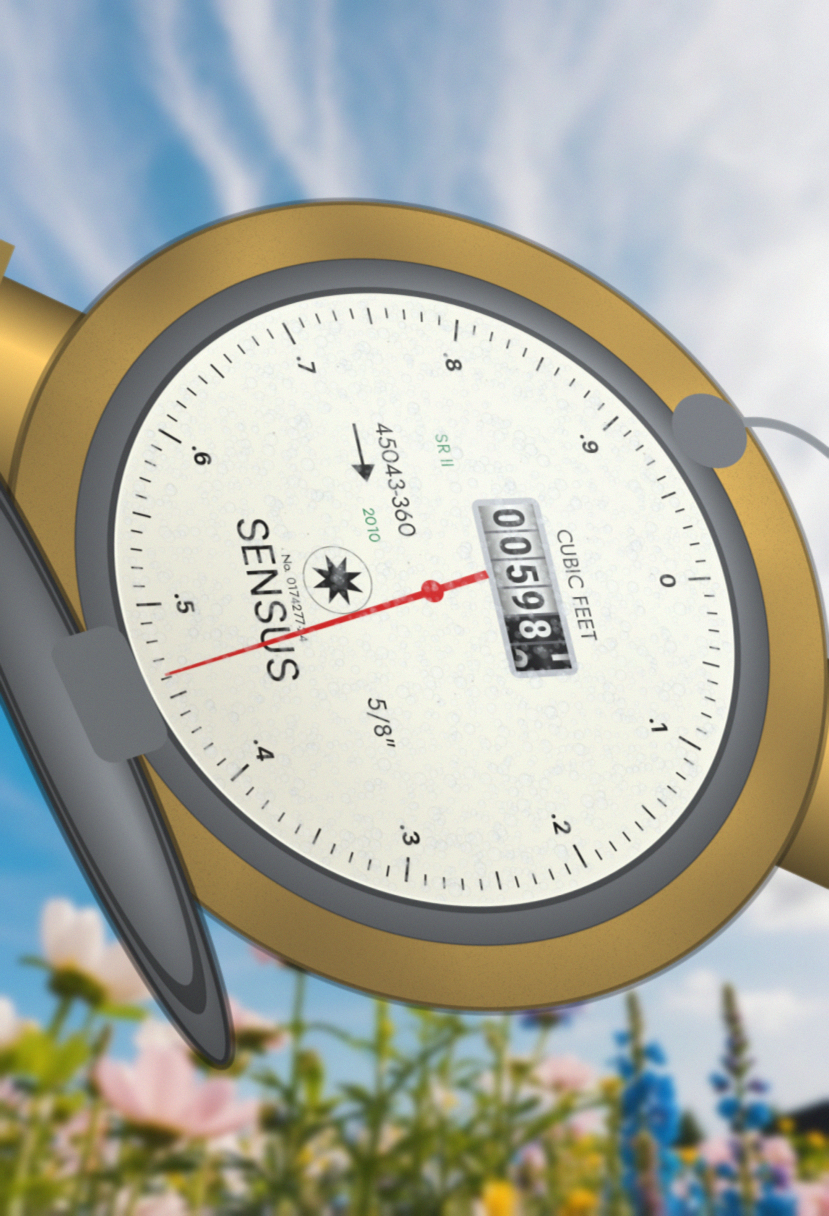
5981.46; ft³
